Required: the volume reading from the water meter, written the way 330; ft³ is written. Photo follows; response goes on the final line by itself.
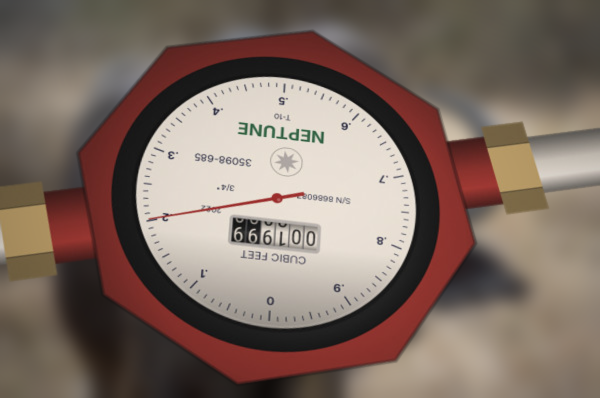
1999.20; ft³
